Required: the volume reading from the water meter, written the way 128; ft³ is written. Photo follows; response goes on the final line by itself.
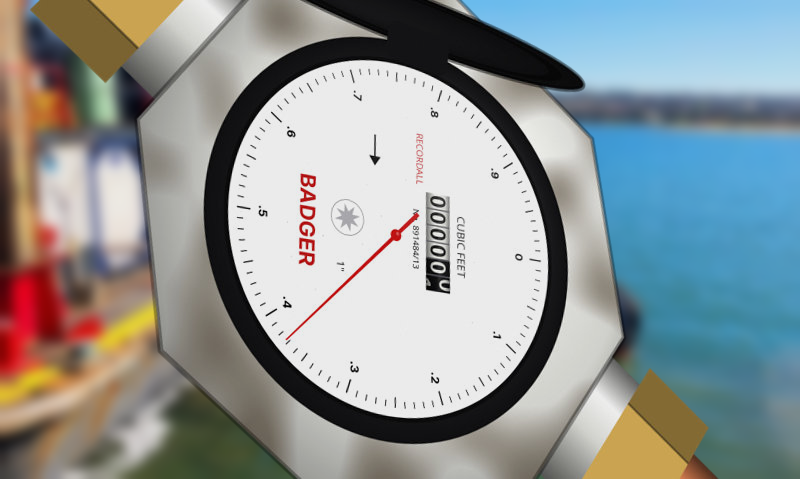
0.37; ft³
